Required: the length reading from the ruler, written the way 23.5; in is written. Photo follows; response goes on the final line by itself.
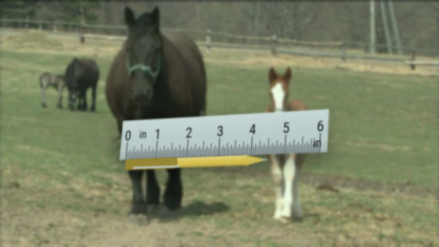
4.5; in
